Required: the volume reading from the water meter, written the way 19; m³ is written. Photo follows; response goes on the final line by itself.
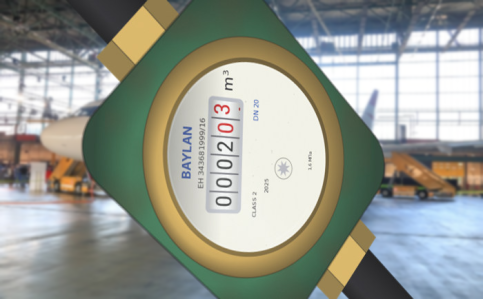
2.03; m³
